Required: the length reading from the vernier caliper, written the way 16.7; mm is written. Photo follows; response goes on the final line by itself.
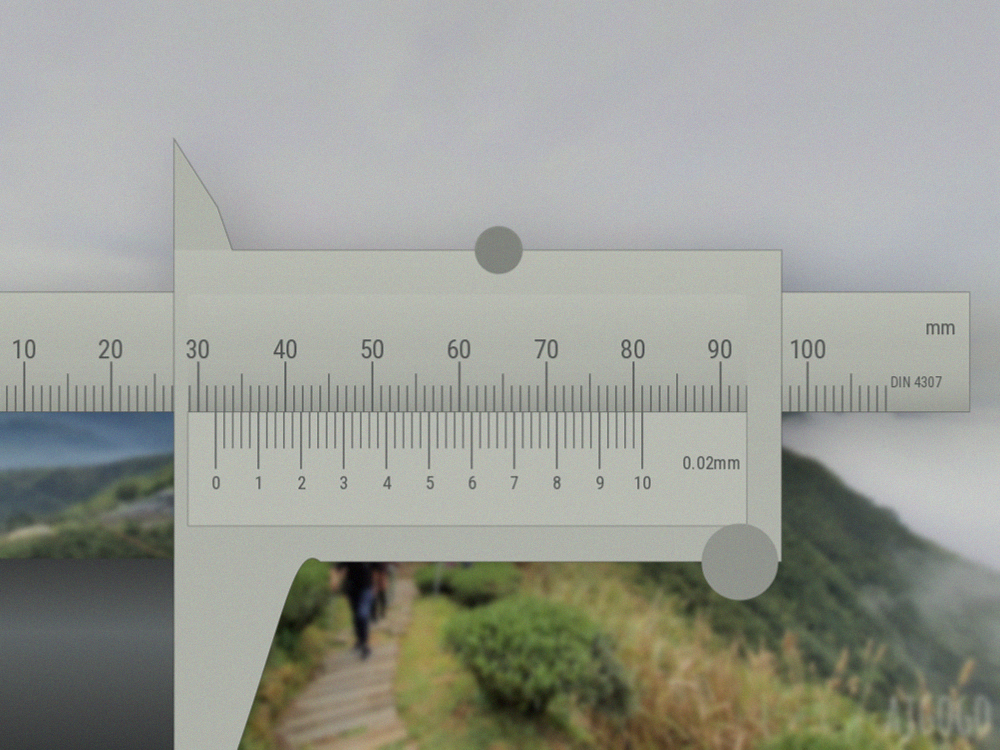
32.0; mm
